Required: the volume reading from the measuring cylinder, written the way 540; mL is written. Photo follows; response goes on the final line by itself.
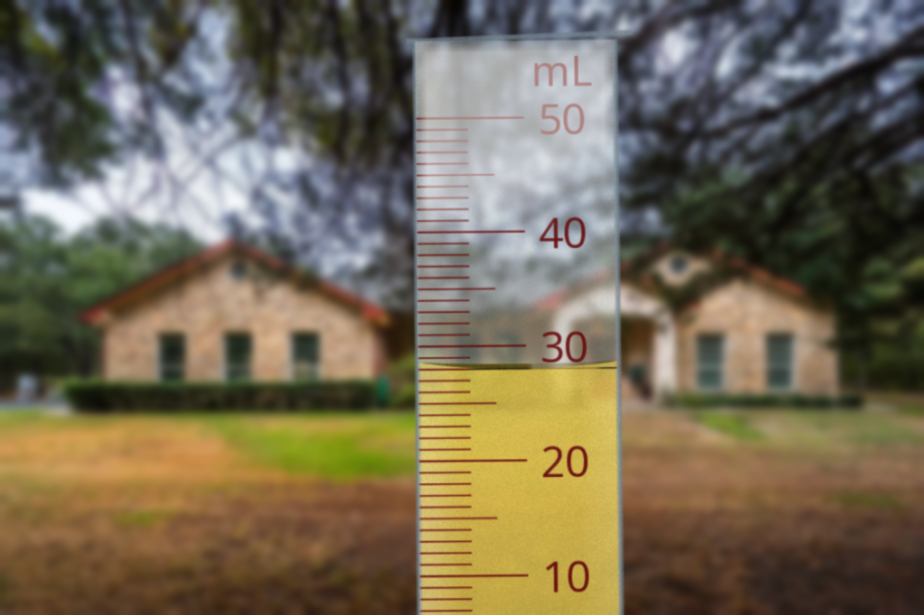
28; mL
